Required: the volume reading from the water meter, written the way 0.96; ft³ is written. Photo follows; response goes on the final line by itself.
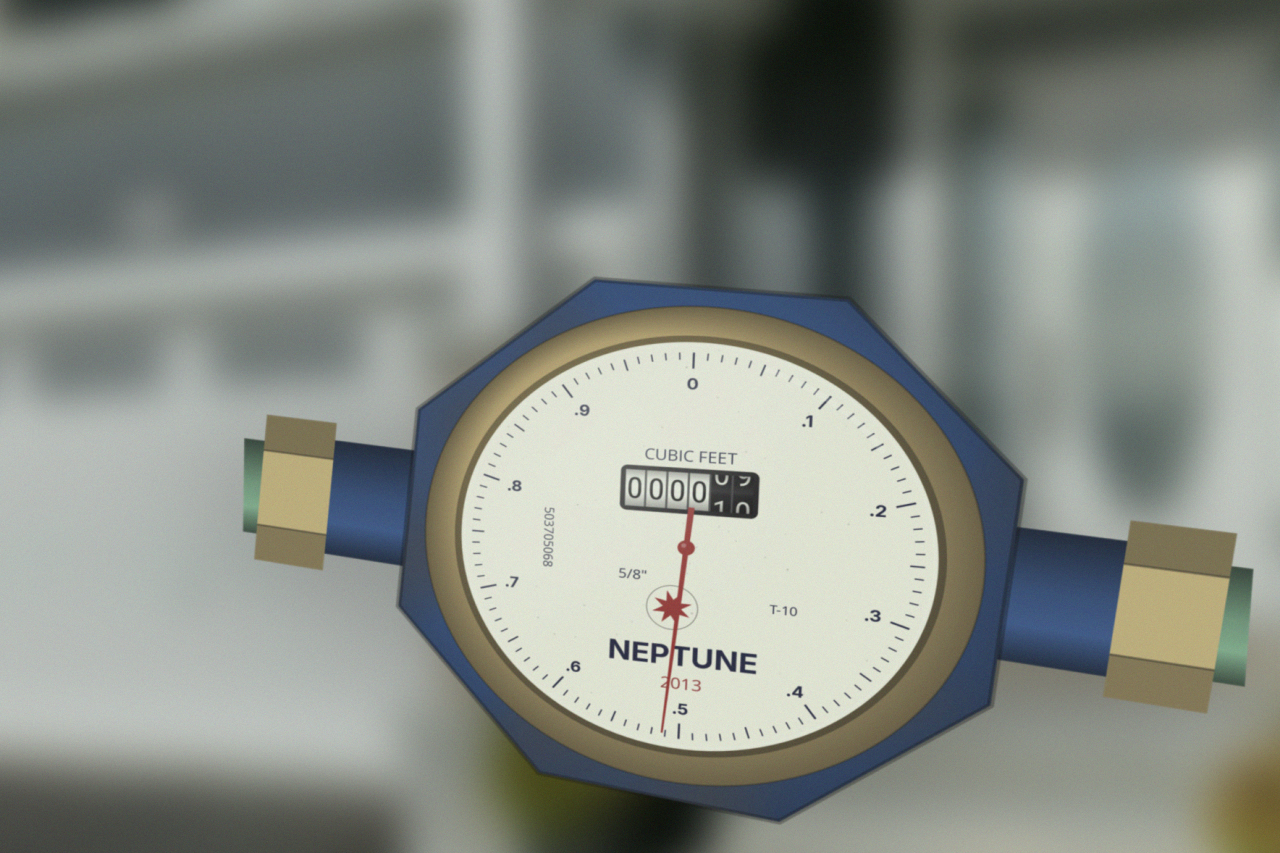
9.51; ft³
